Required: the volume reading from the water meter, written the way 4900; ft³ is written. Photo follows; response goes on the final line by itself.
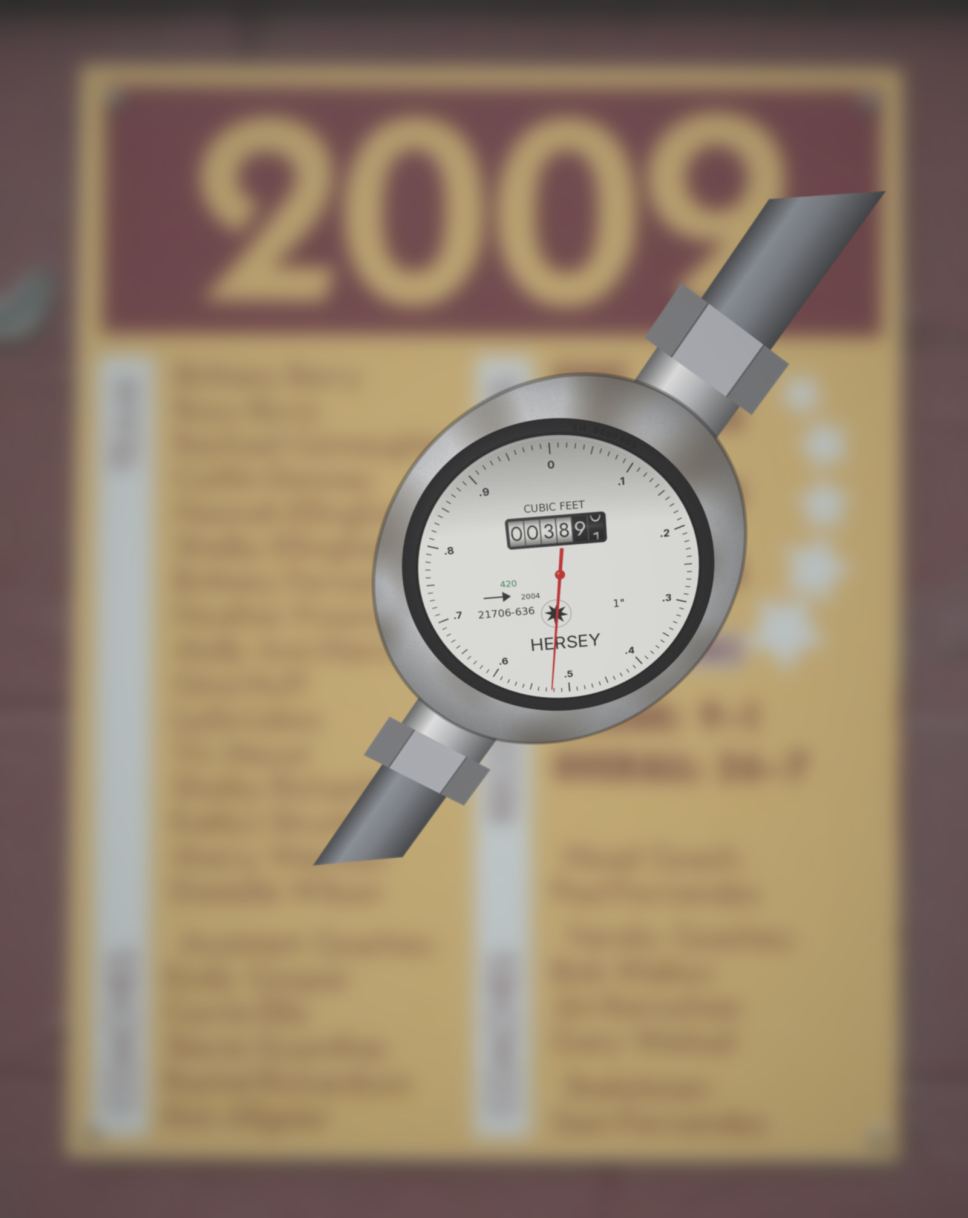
3890.52; ft³
